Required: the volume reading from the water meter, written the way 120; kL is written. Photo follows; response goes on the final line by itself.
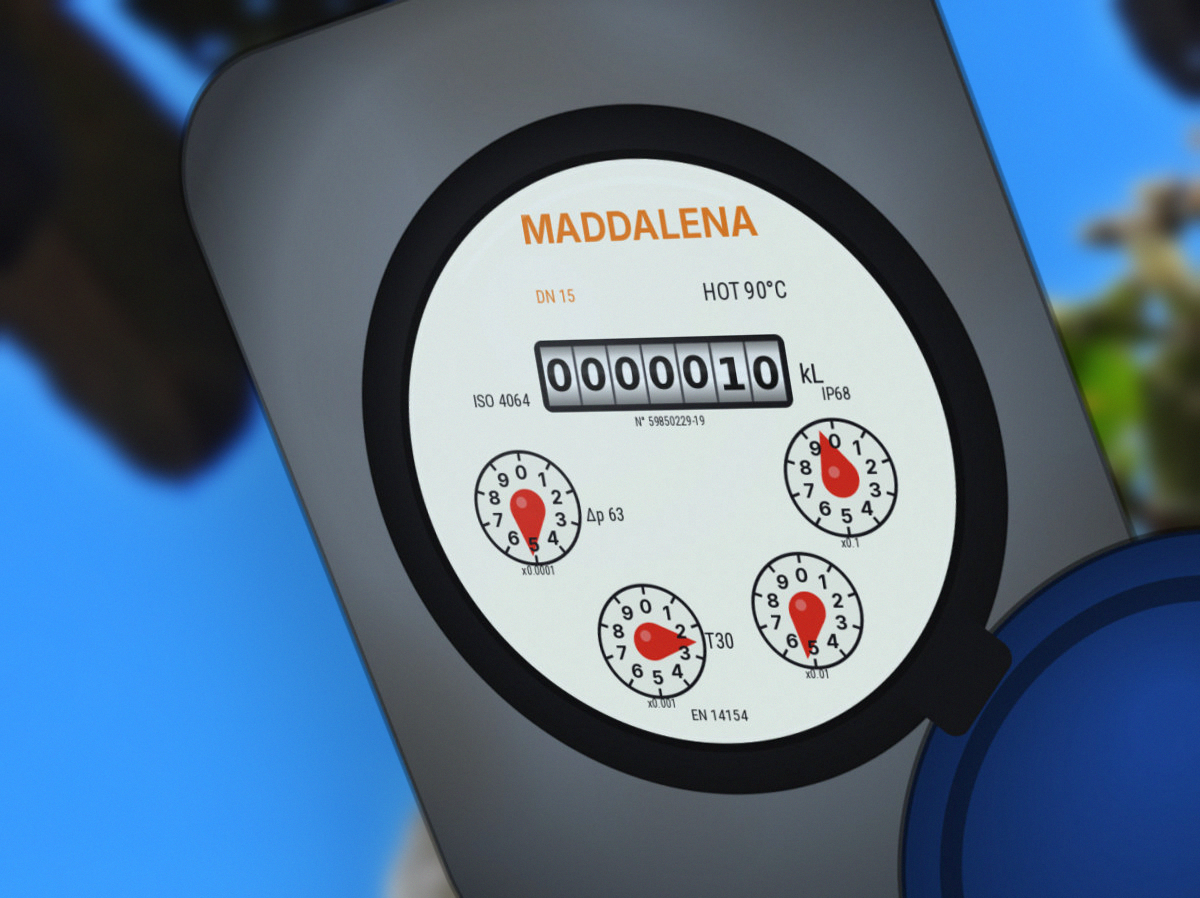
9.9525; kL
